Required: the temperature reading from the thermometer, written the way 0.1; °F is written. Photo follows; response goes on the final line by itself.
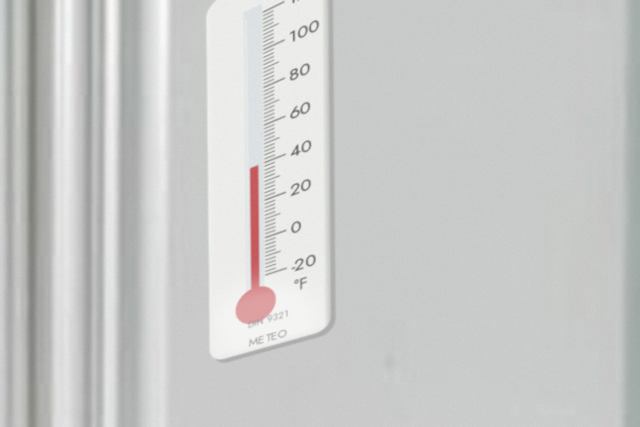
40; °F
